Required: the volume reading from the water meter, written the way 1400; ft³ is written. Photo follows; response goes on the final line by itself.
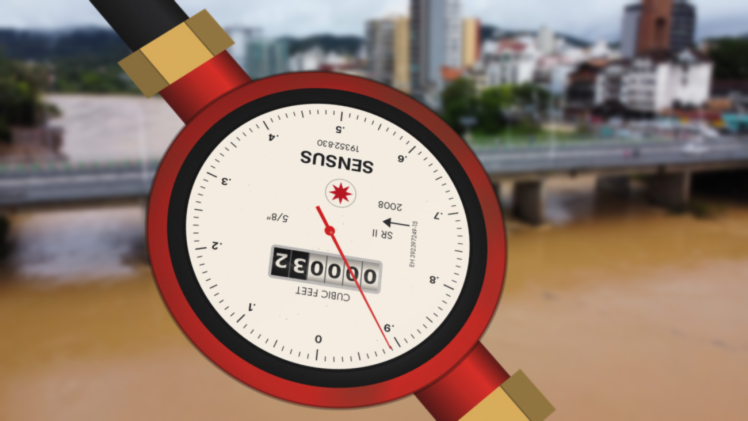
31.91; ft³
